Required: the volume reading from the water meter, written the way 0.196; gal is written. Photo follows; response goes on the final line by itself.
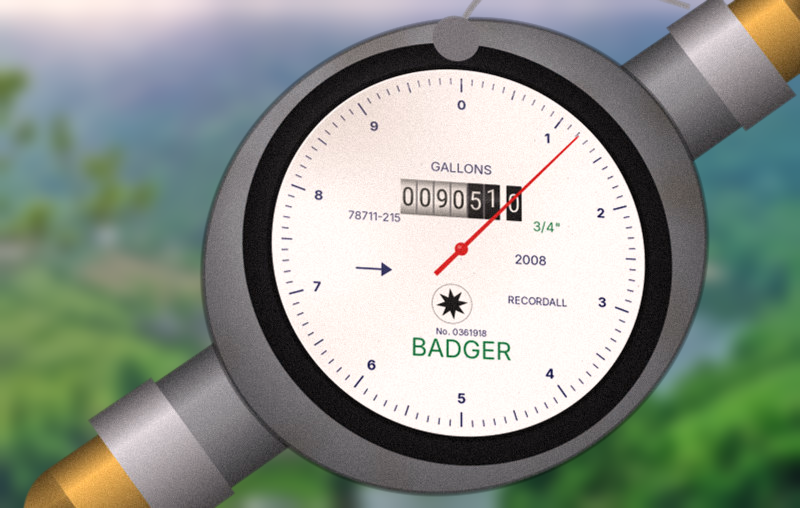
90511.2; gal
